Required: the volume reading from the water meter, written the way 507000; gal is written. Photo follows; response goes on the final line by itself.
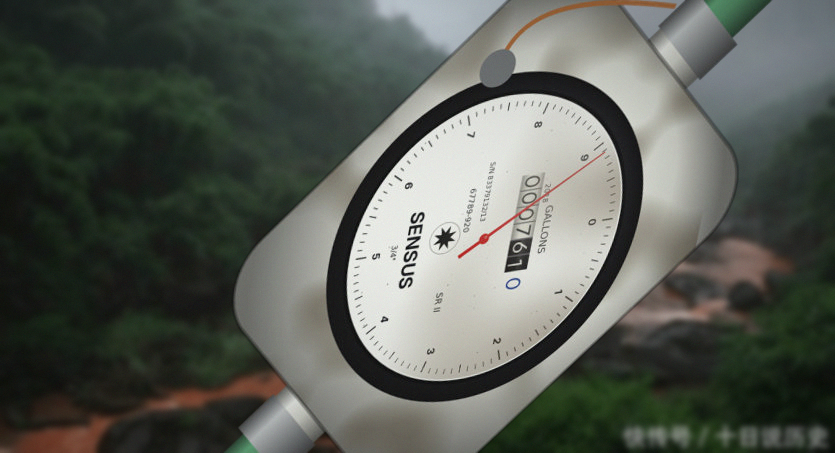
7609.1; gal
